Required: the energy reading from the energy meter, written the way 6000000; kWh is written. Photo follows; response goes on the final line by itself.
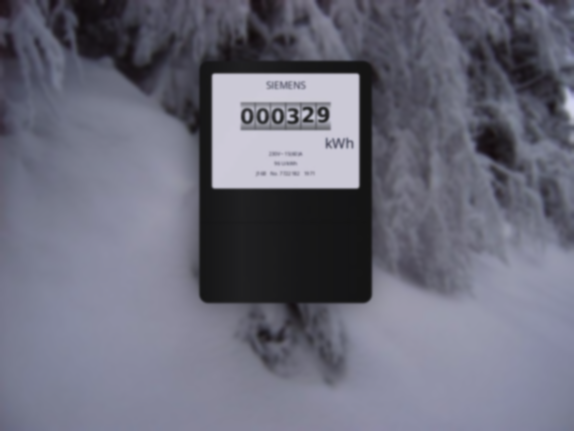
329; kWh
